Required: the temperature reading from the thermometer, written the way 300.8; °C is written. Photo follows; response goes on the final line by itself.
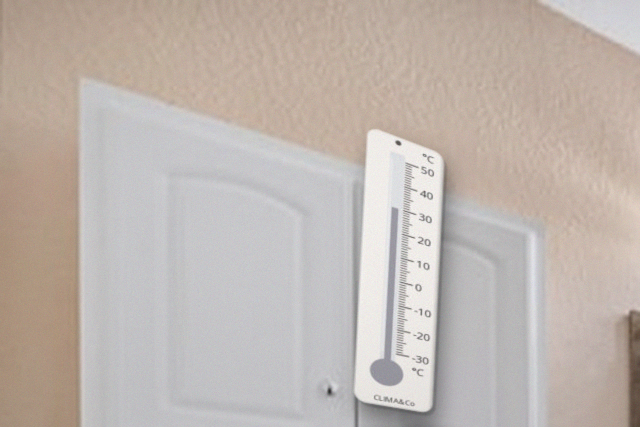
30; °C
